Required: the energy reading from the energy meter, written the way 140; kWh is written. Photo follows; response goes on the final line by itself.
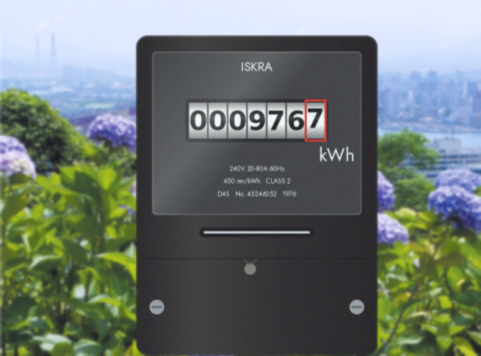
976.7; kWh
